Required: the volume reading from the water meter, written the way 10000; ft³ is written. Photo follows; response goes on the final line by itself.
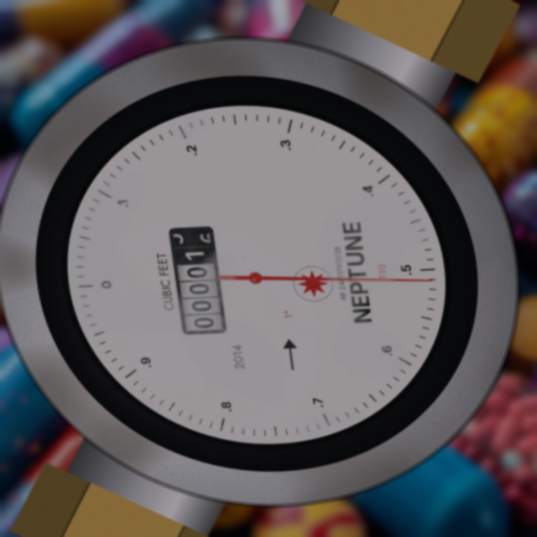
15.51; ft³
